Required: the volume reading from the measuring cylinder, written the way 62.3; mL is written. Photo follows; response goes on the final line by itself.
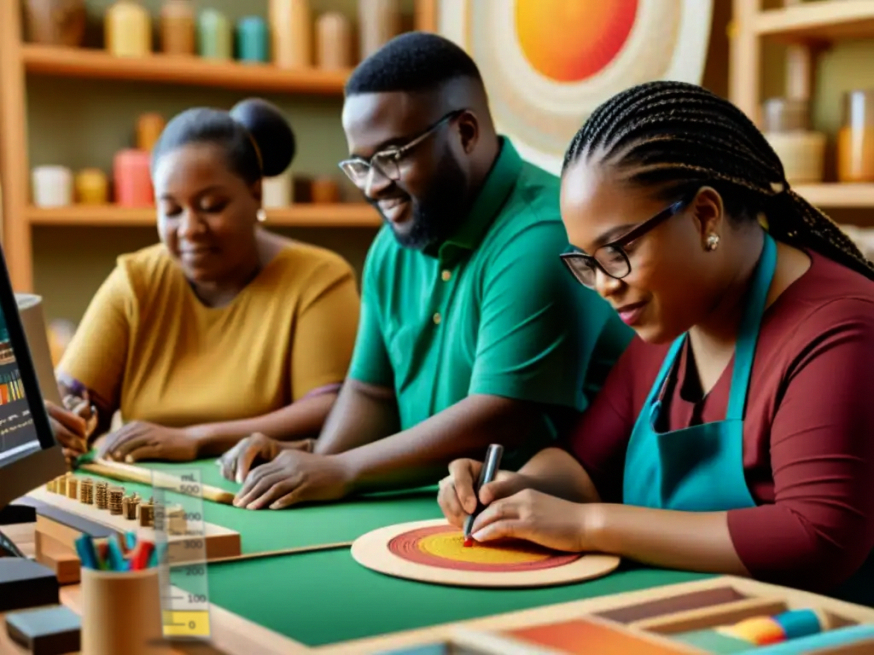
50; mL
